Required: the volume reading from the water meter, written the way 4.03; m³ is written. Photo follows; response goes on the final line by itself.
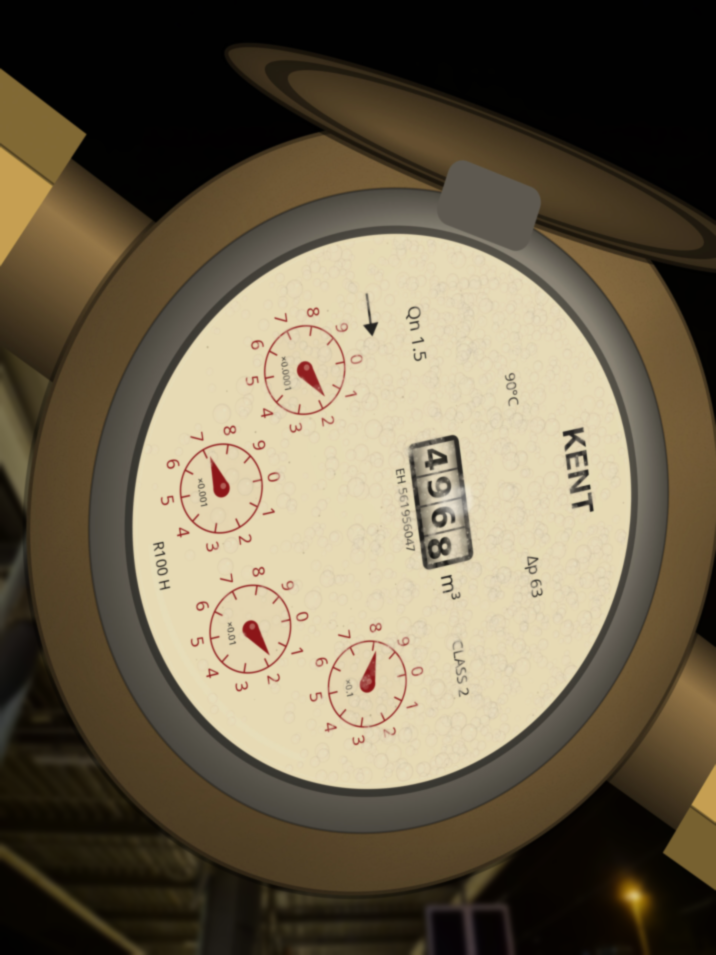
4967.8171; m³
